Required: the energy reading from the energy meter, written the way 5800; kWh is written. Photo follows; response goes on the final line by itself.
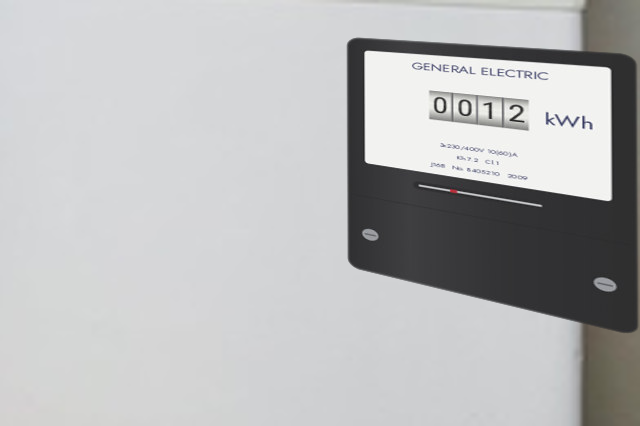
12; kWh
